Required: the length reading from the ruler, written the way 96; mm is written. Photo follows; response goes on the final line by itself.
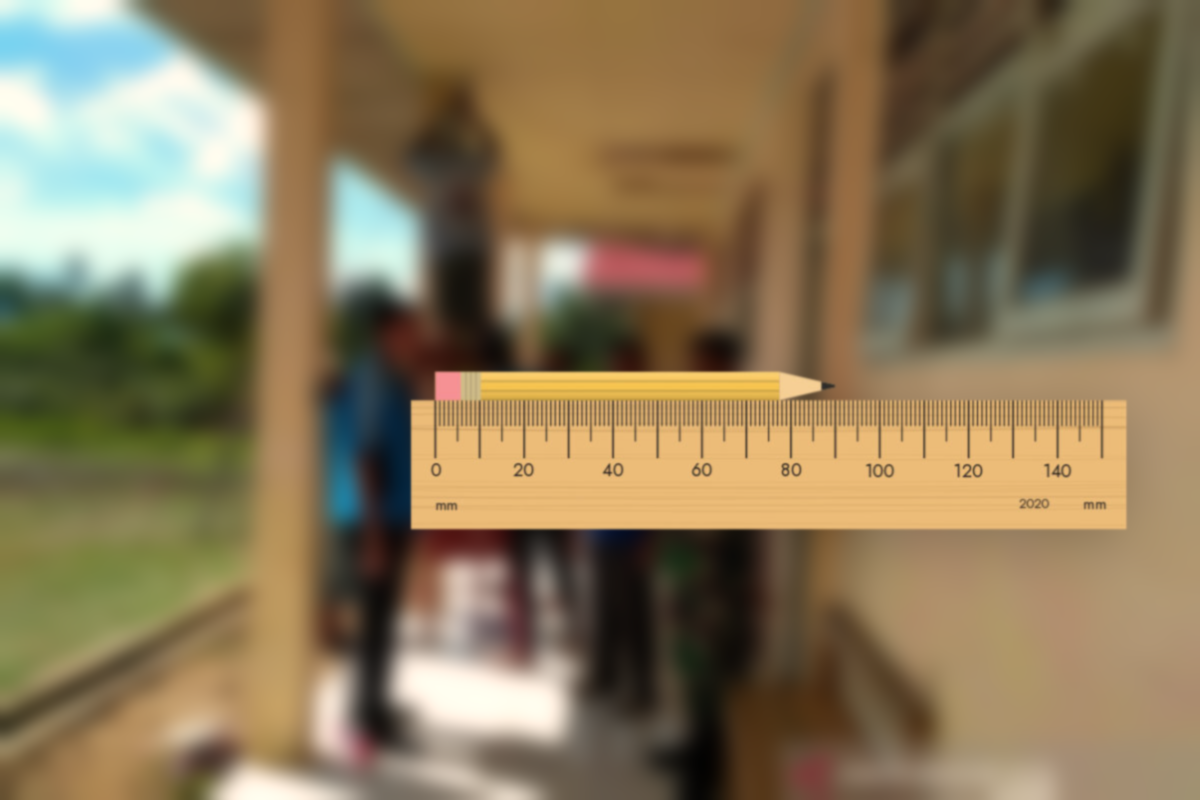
90; mm
